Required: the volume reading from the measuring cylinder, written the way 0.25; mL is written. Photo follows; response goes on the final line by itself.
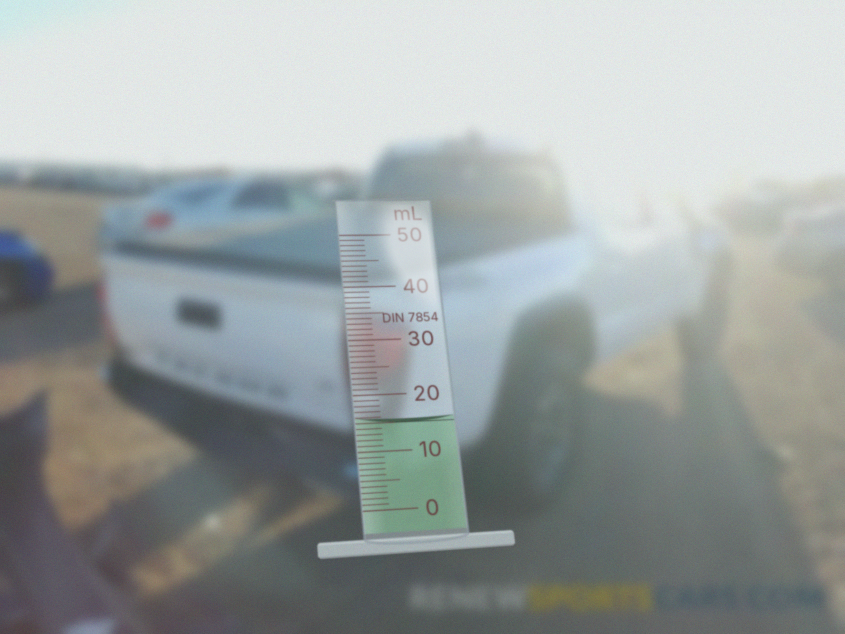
15; mL
